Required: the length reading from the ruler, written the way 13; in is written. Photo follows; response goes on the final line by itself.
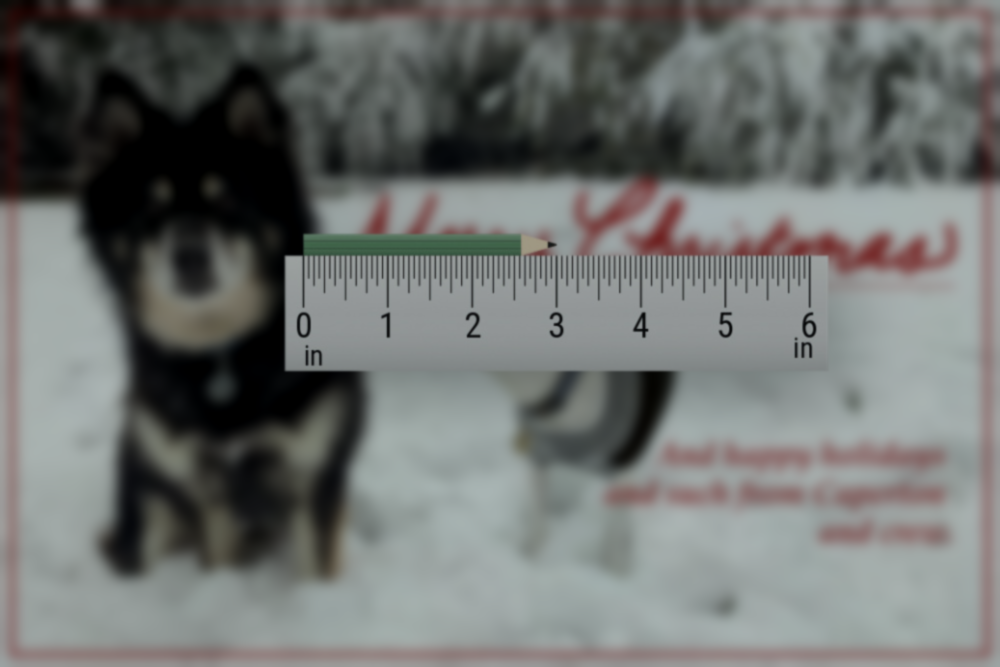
3; in
